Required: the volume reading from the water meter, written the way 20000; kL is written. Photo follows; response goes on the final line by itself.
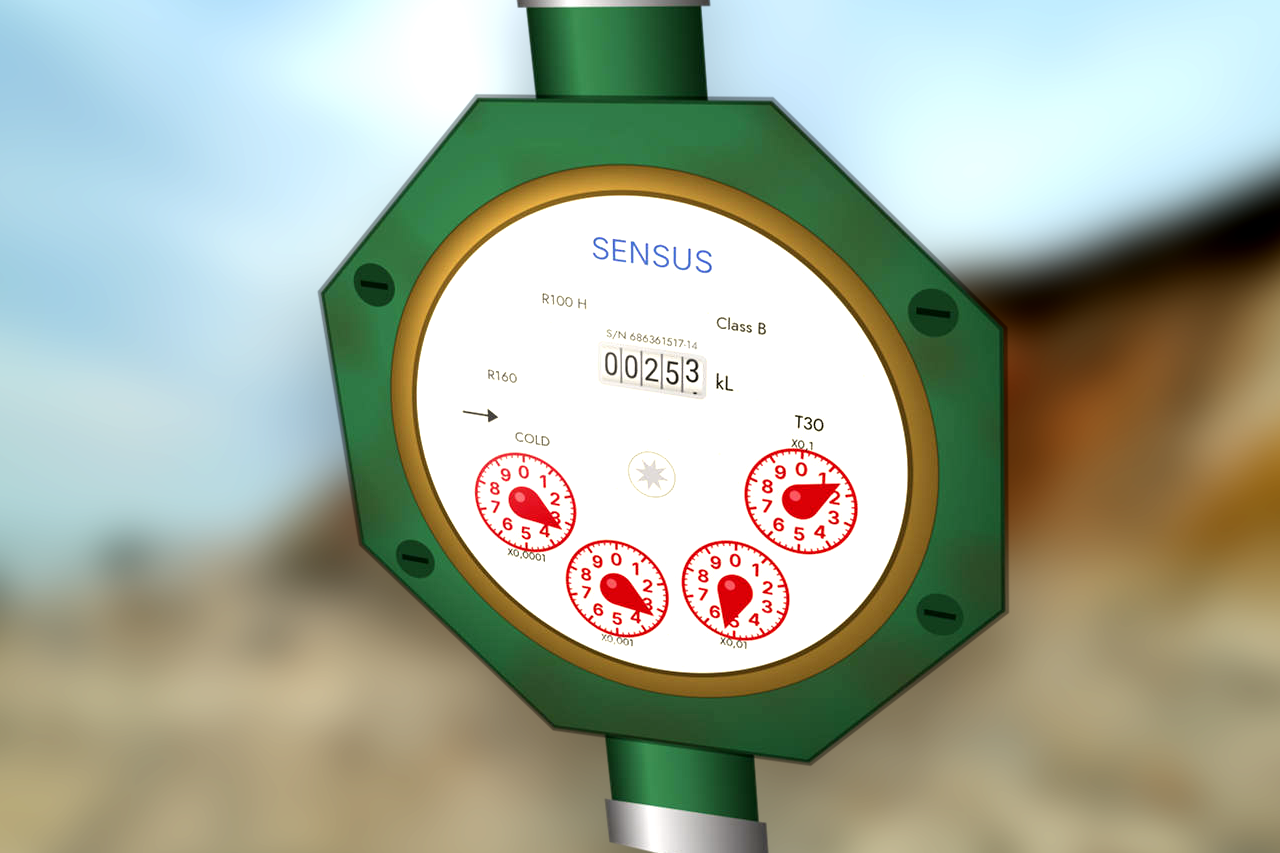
253.1533; kL
